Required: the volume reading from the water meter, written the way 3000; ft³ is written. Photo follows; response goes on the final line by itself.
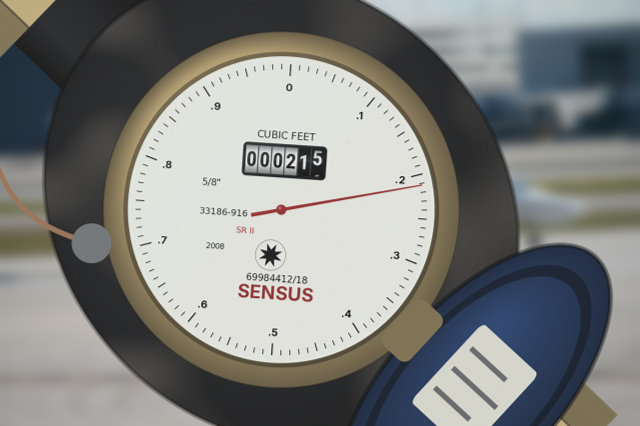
215.21; ft³
